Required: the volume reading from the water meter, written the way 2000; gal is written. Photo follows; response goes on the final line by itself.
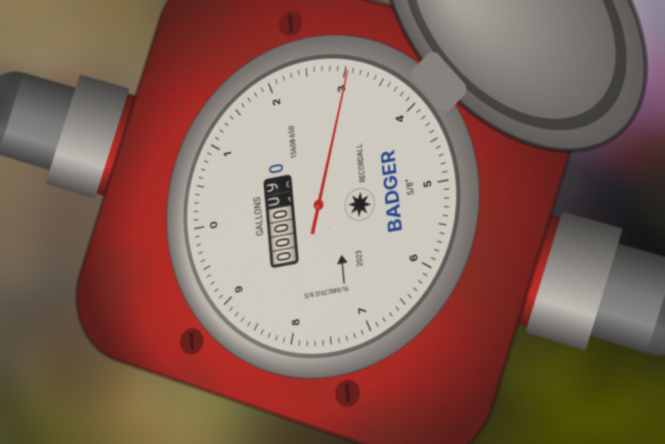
93.0; gal
